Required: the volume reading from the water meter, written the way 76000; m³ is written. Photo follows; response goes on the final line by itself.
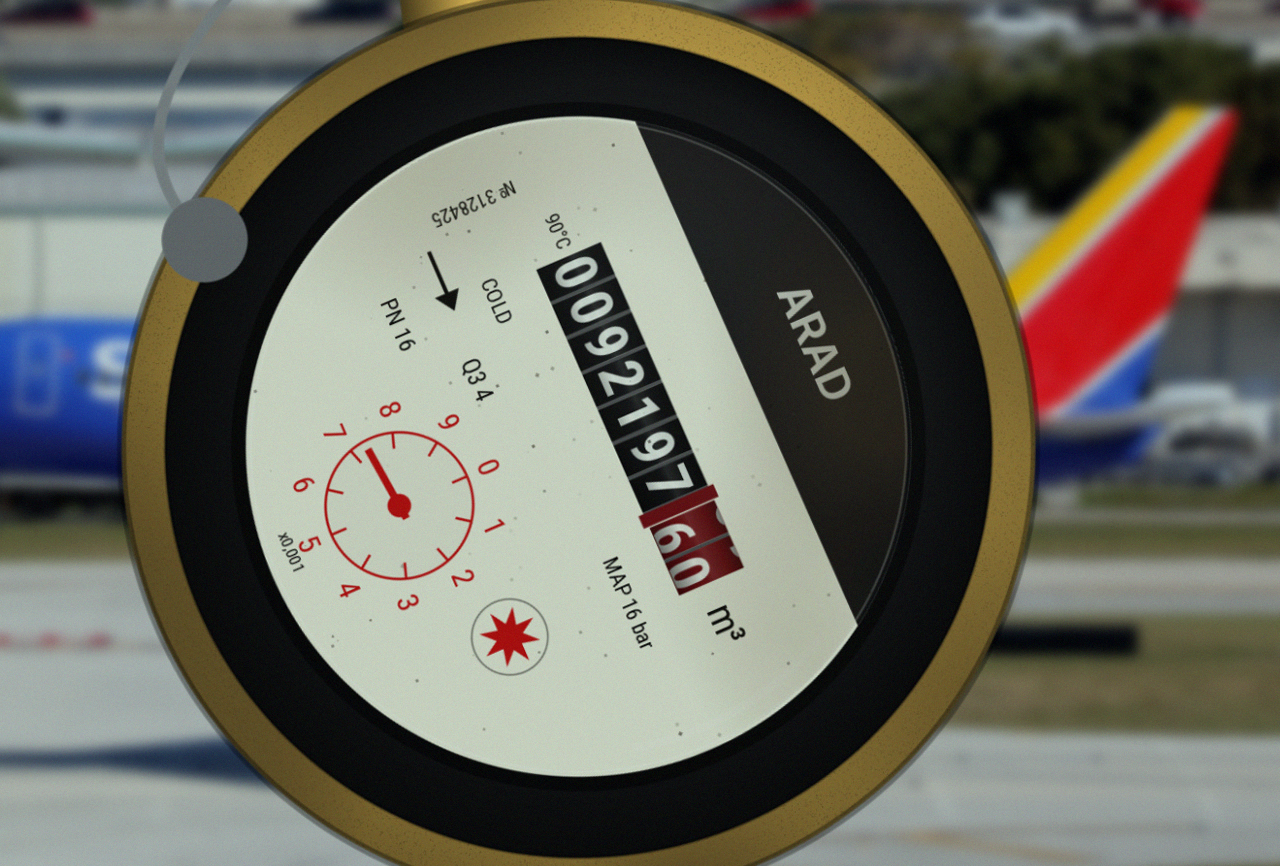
92197.597; m³
